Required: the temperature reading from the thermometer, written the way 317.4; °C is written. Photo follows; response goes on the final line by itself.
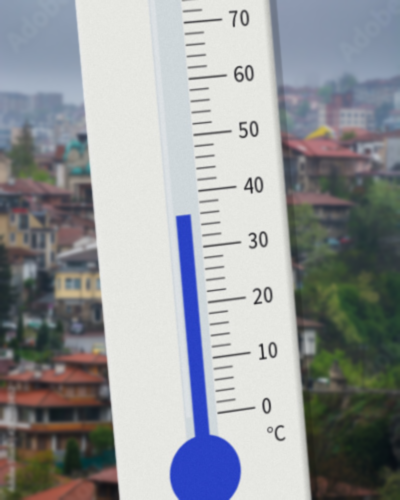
36; °C
